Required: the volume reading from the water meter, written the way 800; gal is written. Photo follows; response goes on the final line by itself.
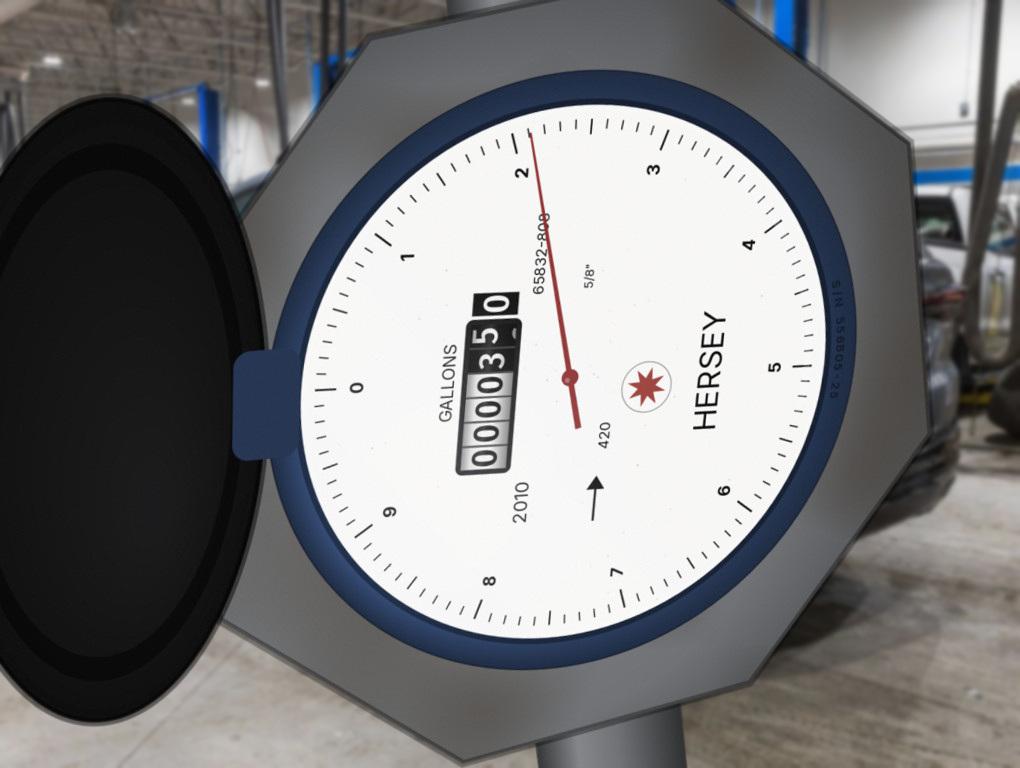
352.1; gal
